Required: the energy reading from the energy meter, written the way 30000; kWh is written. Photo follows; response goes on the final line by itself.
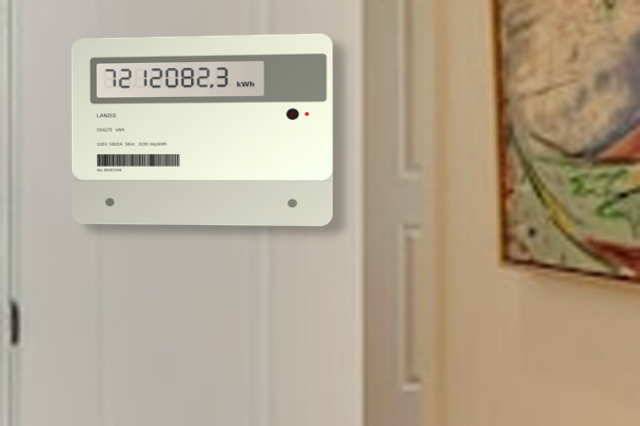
7212082.3; kWh
